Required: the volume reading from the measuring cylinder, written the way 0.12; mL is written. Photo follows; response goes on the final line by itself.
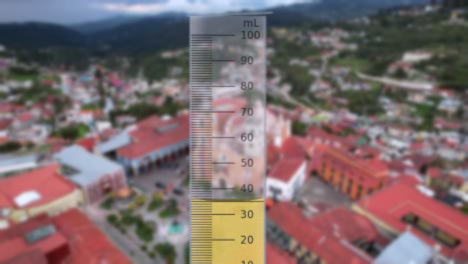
35; mL
